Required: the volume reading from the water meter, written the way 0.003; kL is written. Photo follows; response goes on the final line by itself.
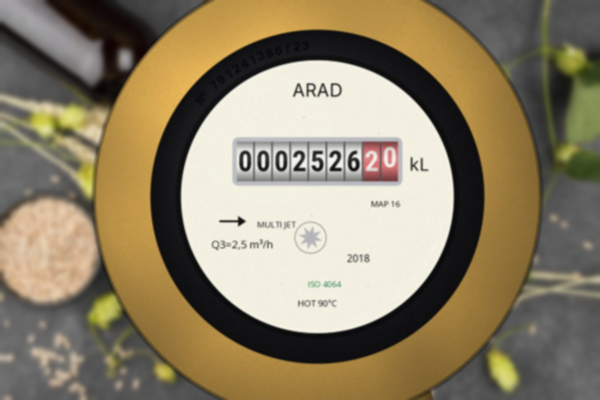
2526.20; kL
